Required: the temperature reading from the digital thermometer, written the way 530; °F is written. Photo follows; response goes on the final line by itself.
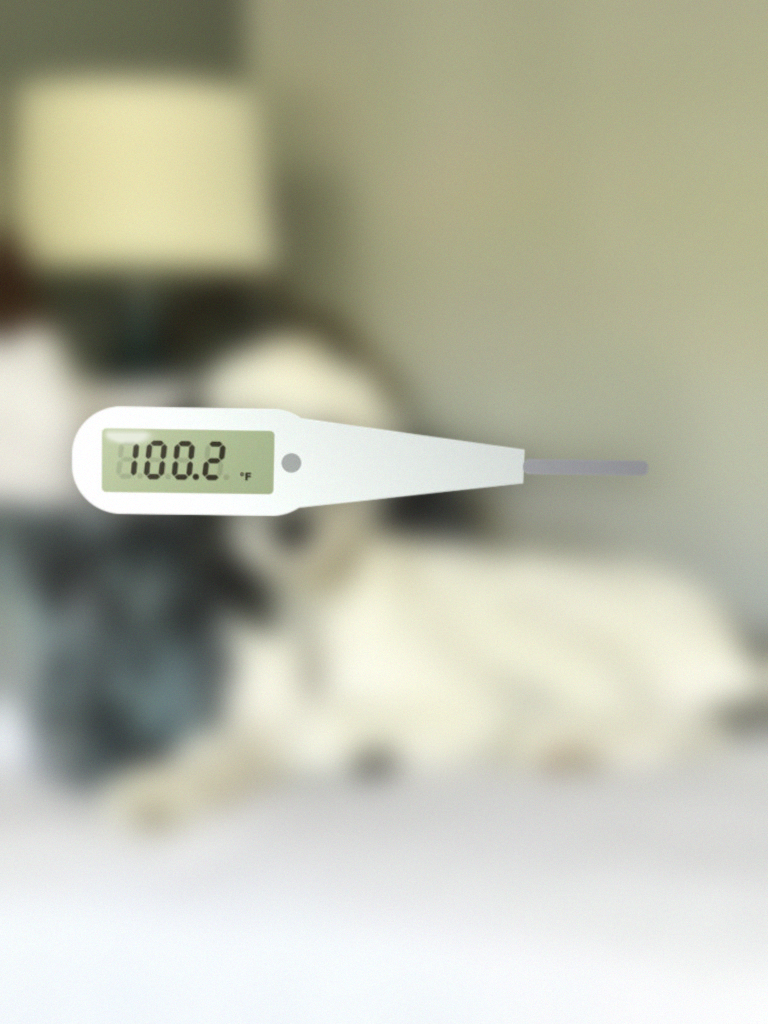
100.2; °F
